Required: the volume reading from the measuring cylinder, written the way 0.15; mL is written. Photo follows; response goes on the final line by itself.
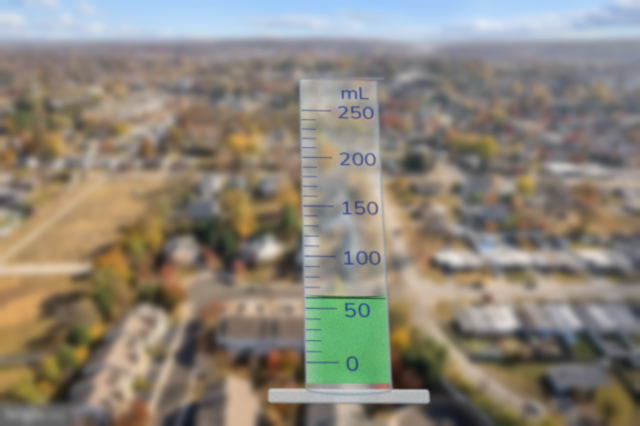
60; mL
